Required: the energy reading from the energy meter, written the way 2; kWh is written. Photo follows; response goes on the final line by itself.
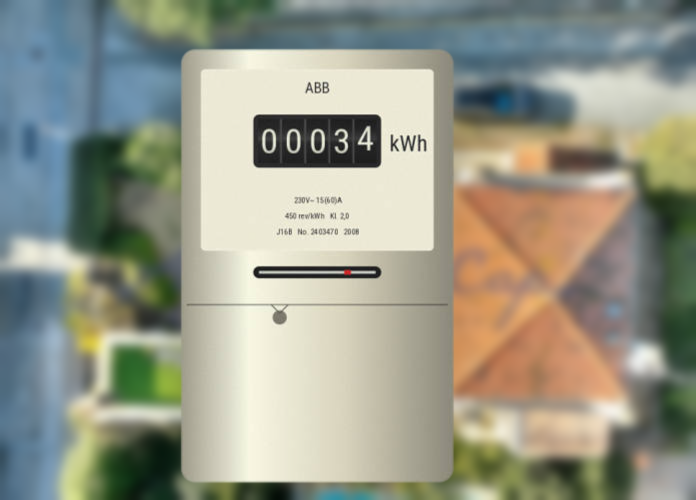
34; kWh
